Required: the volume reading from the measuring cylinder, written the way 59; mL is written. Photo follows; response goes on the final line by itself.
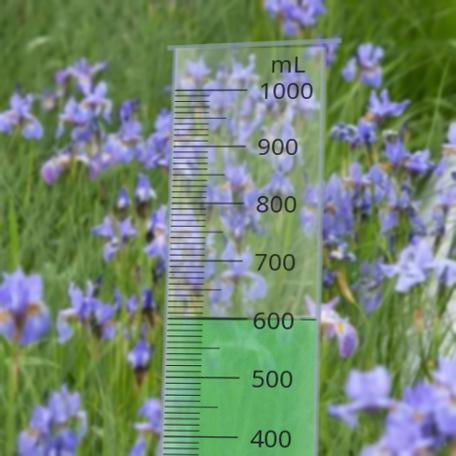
600; mL
